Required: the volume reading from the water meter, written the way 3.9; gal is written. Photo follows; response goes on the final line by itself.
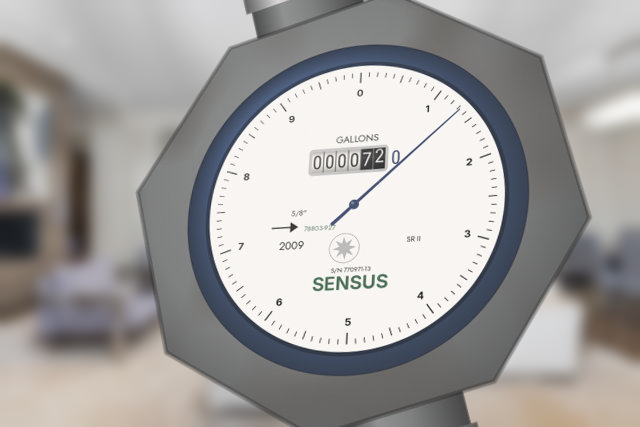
721.3; gal
